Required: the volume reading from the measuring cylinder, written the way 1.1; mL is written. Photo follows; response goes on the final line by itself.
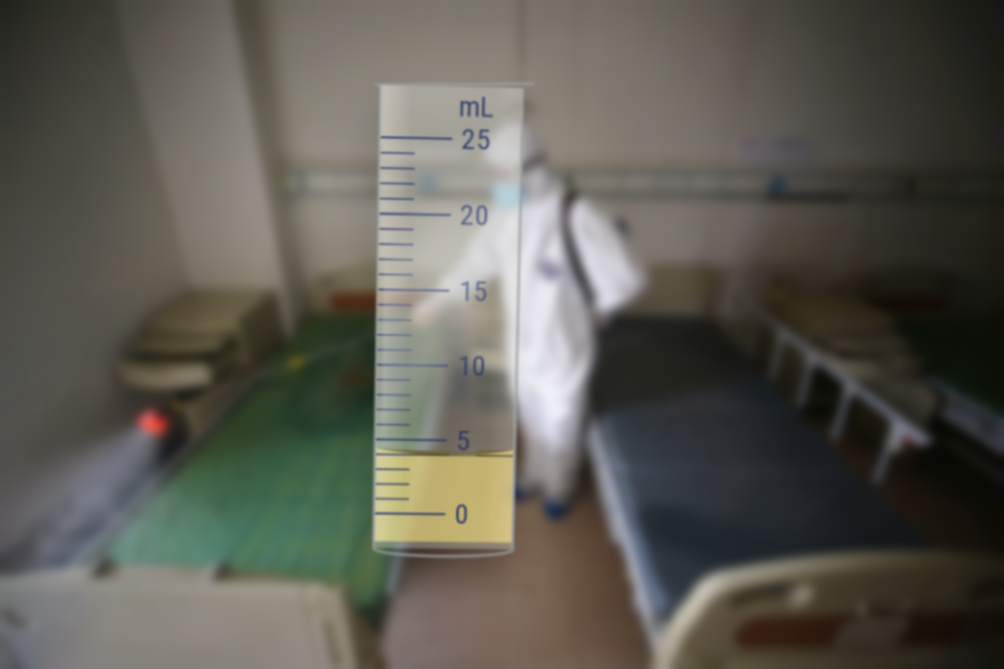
4; mL
